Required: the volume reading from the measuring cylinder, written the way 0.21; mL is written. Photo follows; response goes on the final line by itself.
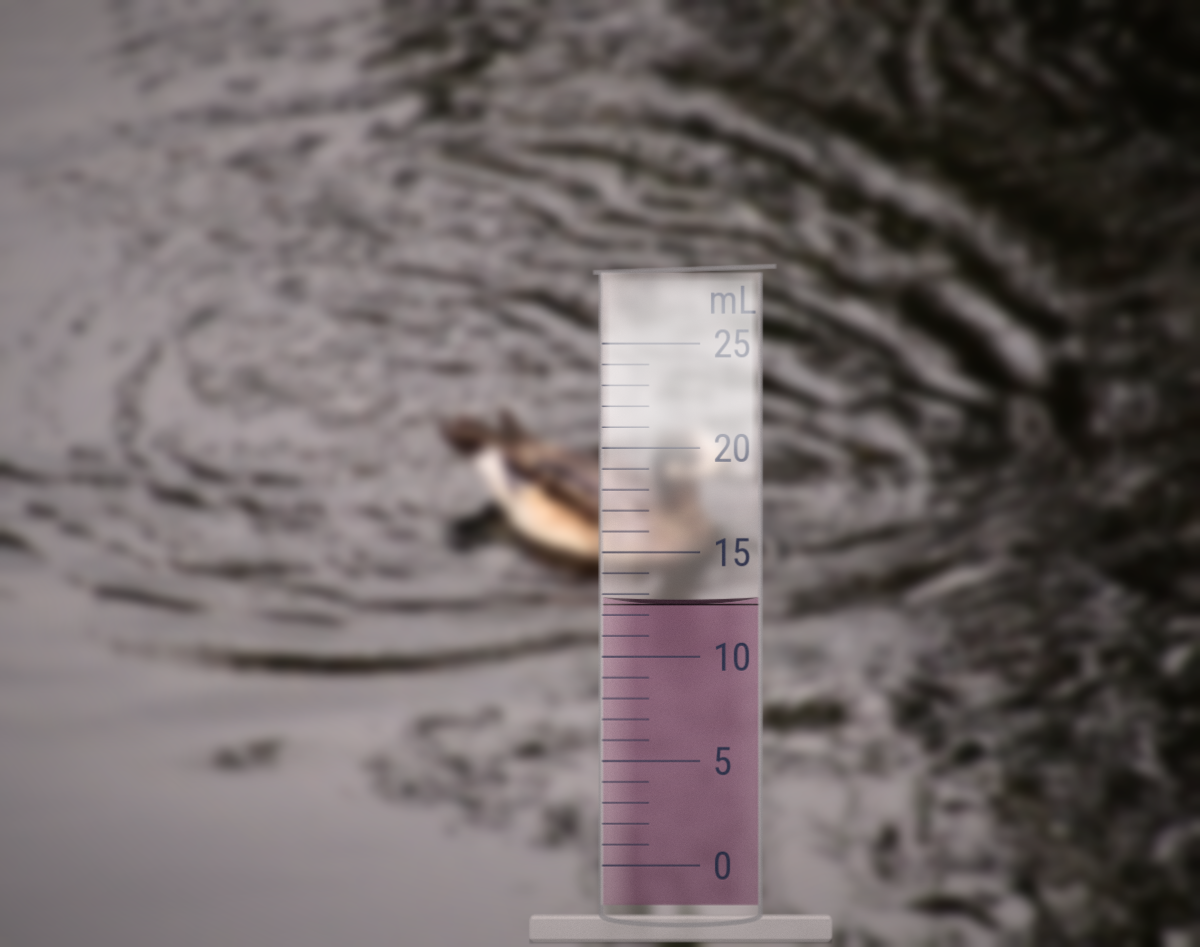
12.5; mL
